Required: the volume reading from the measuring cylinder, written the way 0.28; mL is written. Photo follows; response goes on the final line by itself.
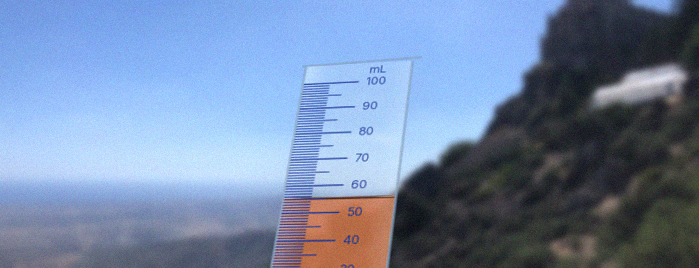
55; mL
